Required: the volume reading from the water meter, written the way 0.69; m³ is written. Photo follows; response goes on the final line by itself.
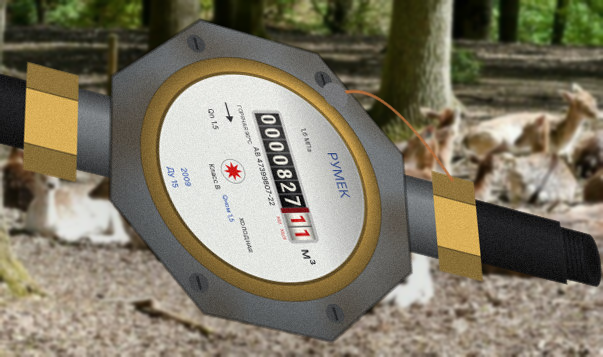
827.11; m³
